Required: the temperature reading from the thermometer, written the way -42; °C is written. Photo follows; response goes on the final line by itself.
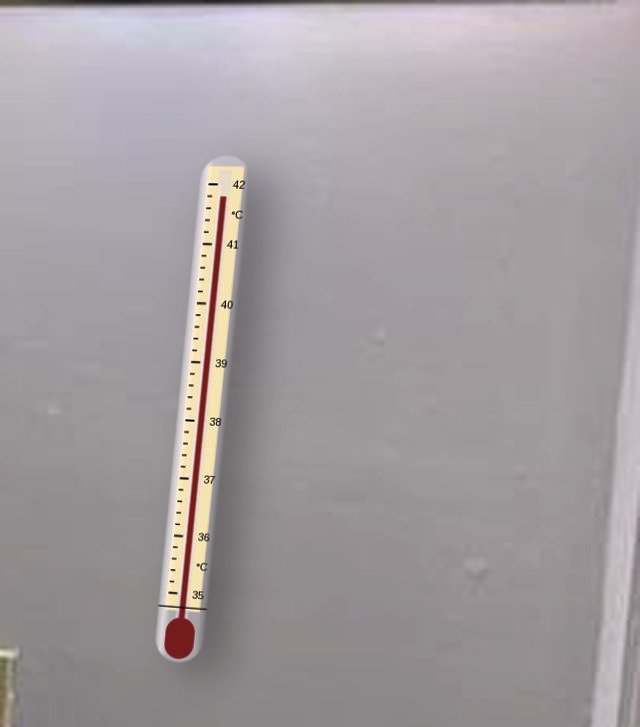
41.8; °C
